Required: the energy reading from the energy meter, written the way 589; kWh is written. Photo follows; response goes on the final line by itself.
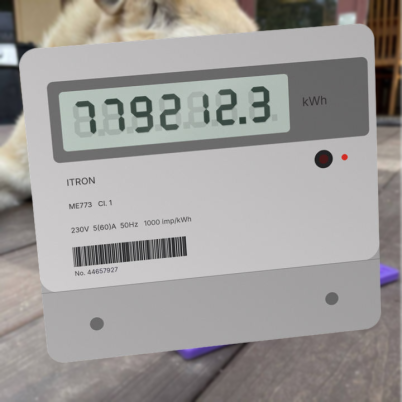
779212.3; kWh
